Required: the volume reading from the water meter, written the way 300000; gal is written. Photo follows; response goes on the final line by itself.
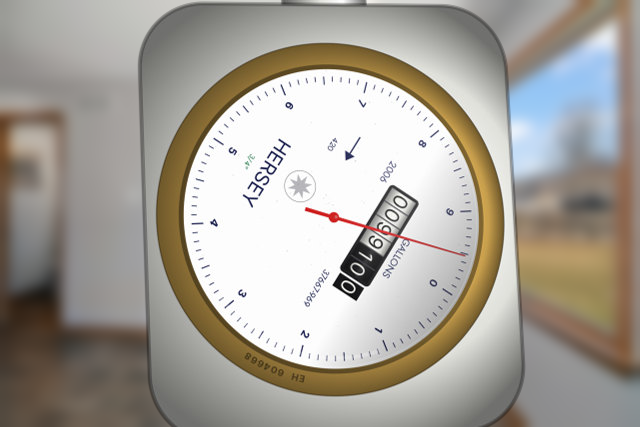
99099.5; gal
